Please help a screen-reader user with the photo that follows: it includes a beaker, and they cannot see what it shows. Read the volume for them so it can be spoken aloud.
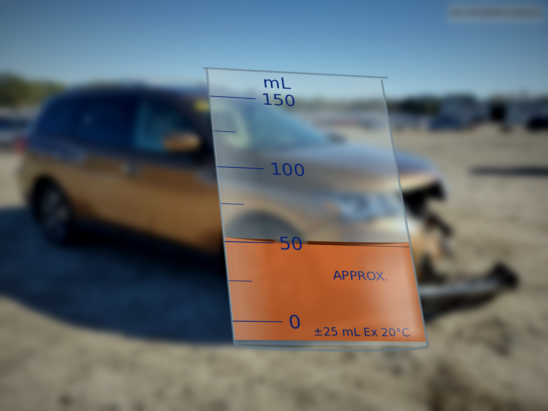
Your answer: 50 mL
